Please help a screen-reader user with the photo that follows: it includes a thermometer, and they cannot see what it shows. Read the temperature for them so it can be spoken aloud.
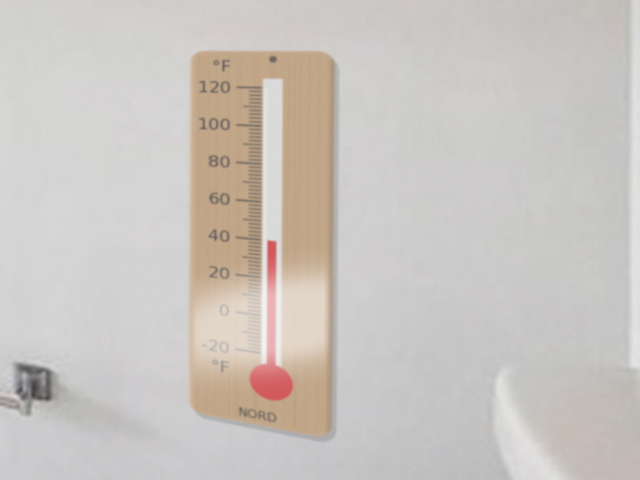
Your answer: 40 °F
